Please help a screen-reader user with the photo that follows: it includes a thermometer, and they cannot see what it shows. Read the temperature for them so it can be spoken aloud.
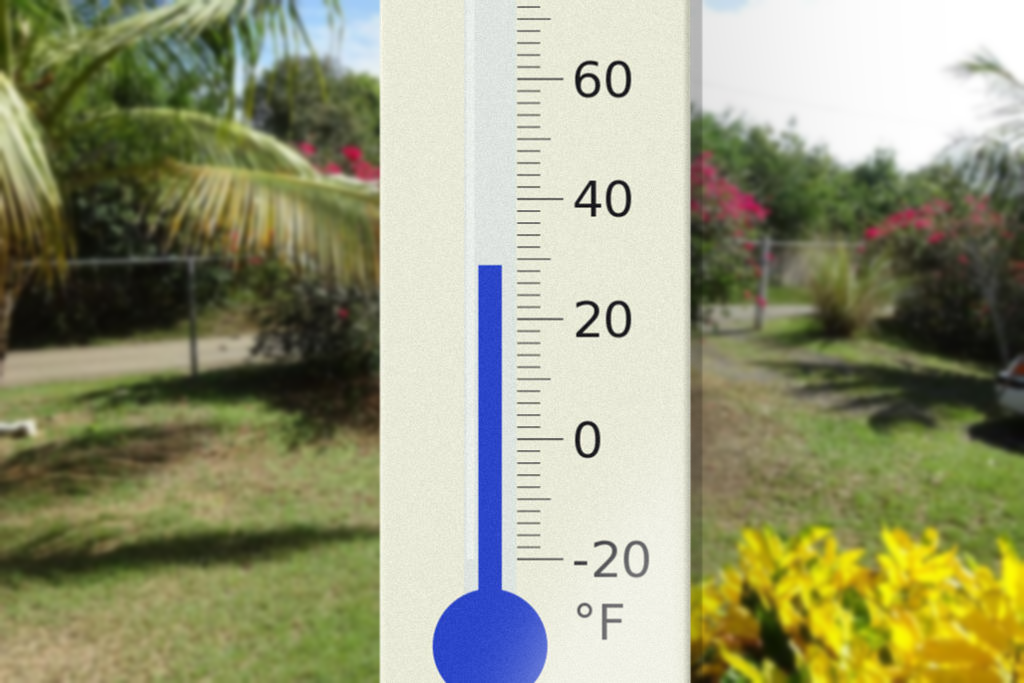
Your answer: 29 °F
